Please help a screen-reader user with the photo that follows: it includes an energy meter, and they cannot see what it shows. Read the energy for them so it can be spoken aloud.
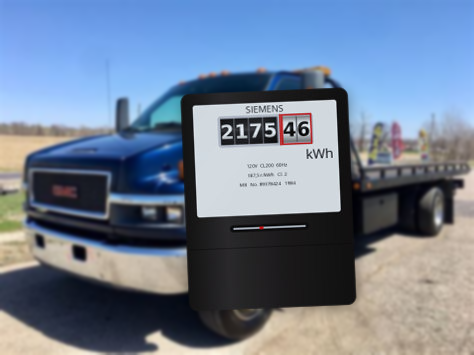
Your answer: 2175.46 kWh
